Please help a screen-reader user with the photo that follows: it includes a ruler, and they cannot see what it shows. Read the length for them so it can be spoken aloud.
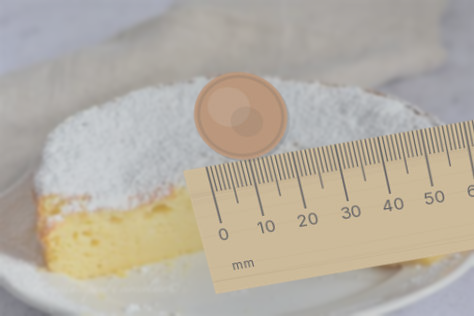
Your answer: 21 mm
